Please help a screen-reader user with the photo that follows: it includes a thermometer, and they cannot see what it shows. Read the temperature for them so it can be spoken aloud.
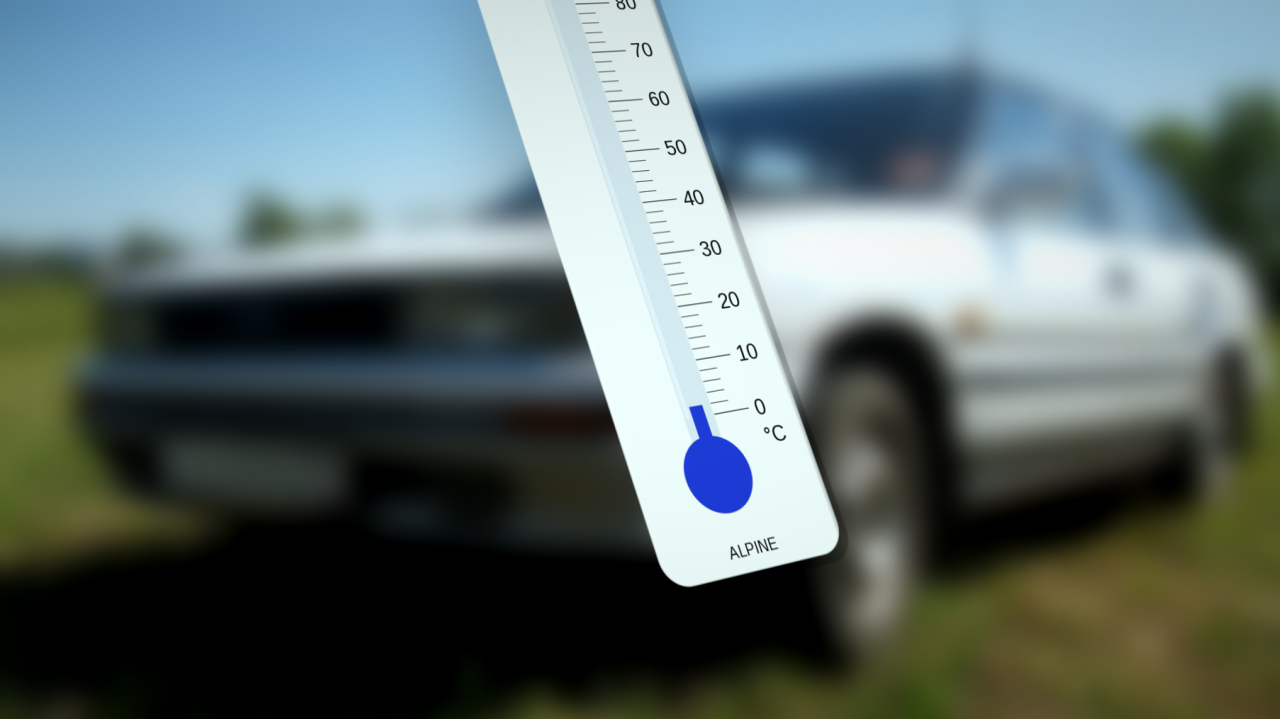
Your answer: 2 °C
